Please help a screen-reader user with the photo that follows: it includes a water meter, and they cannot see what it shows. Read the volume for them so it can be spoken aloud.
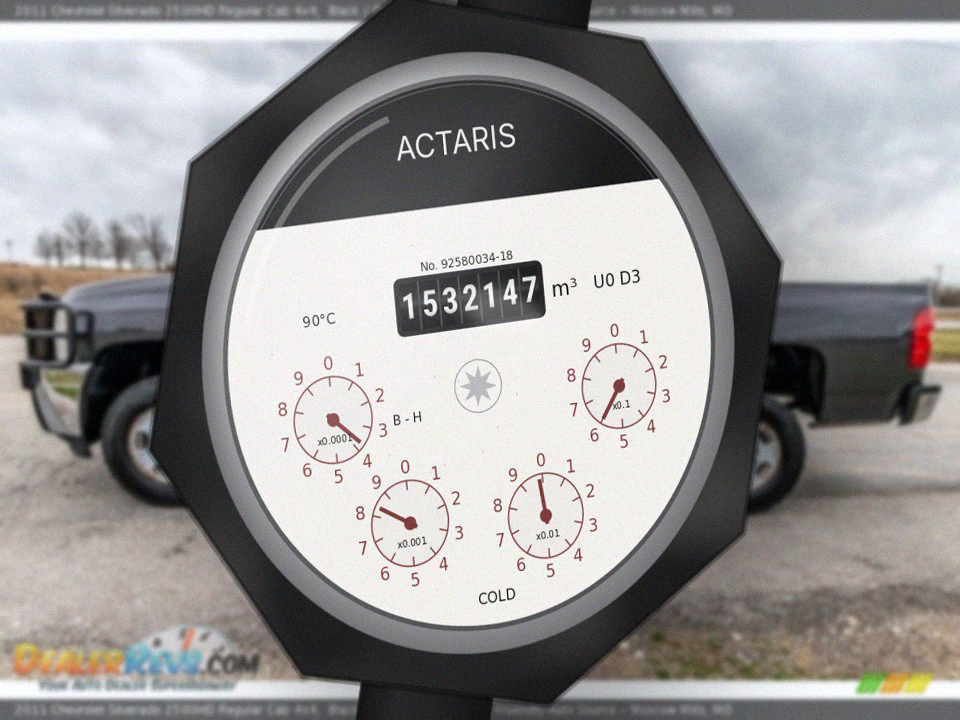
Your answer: 1532147.5983 m³
